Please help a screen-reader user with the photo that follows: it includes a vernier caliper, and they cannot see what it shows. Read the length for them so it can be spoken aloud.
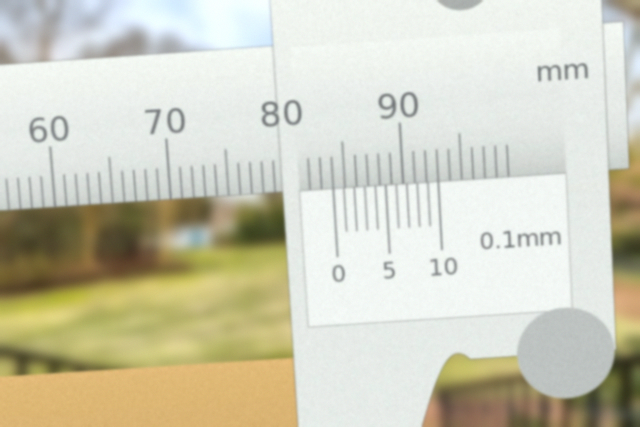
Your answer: 84.0 mm
